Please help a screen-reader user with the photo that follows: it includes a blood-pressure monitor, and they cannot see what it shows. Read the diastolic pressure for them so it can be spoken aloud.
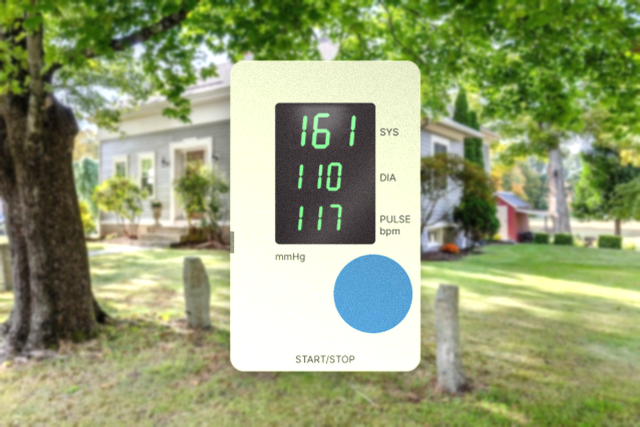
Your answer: 110 mmHg
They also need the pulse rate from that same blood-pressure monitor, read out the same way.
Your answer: 117 bpm
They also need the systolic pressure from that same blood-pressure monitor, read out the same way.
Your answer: 161 mmHg
